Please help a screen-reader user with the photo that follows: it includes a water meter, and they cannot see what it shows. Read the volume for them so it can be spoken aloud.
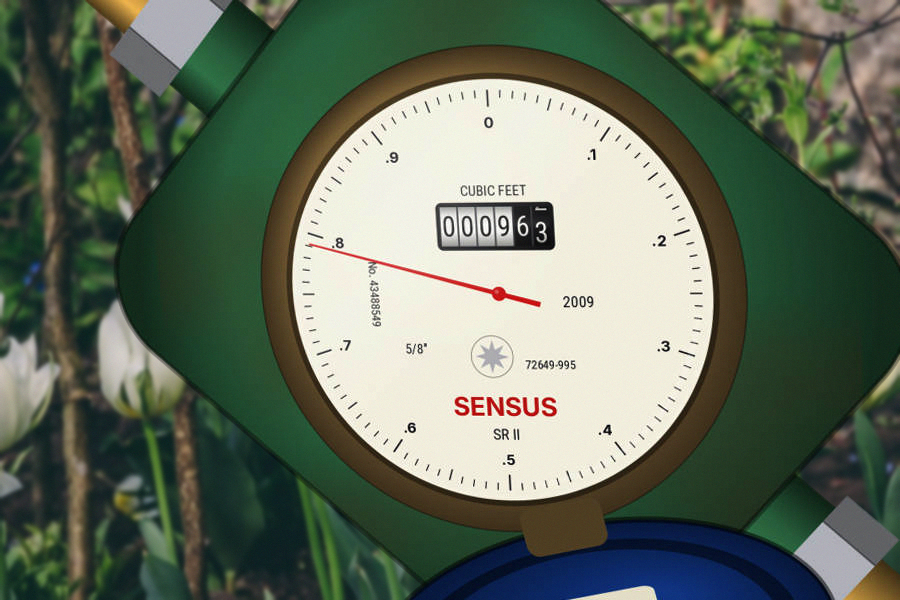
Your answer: 962.79 ft³
